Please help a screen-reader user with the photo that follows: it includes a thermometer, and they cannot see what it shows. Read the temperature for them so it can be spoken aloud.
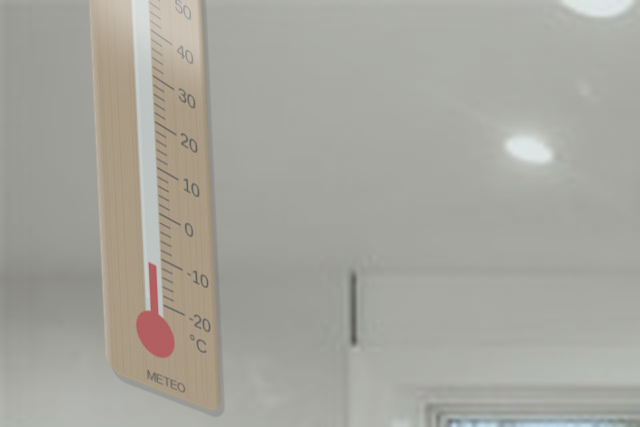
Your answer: -12 °C
